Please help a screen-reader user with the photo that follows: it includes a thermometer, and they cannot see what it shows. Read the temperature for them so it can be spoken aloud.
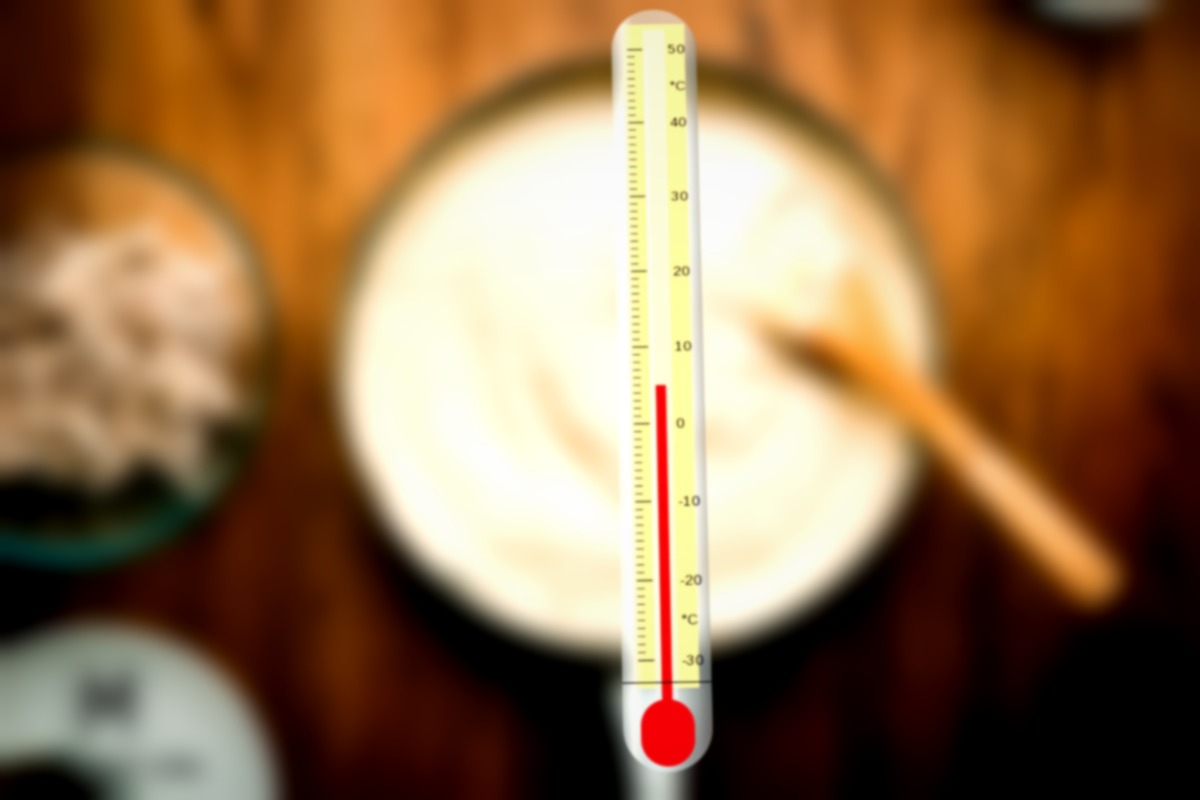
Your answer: 5 °C
